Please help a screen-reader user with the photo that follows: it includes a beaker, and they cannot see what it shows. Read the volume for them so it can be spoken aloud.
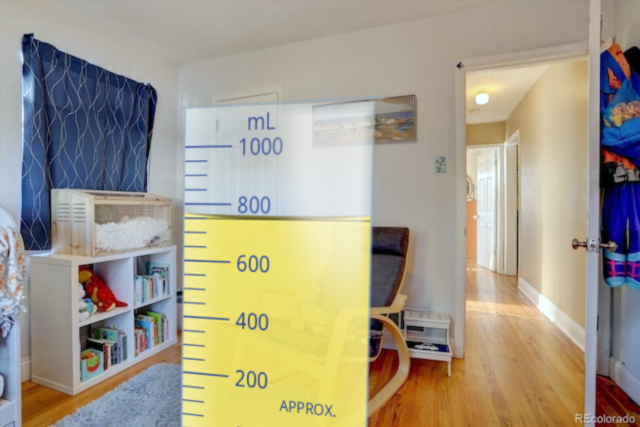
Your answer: 750 mL
